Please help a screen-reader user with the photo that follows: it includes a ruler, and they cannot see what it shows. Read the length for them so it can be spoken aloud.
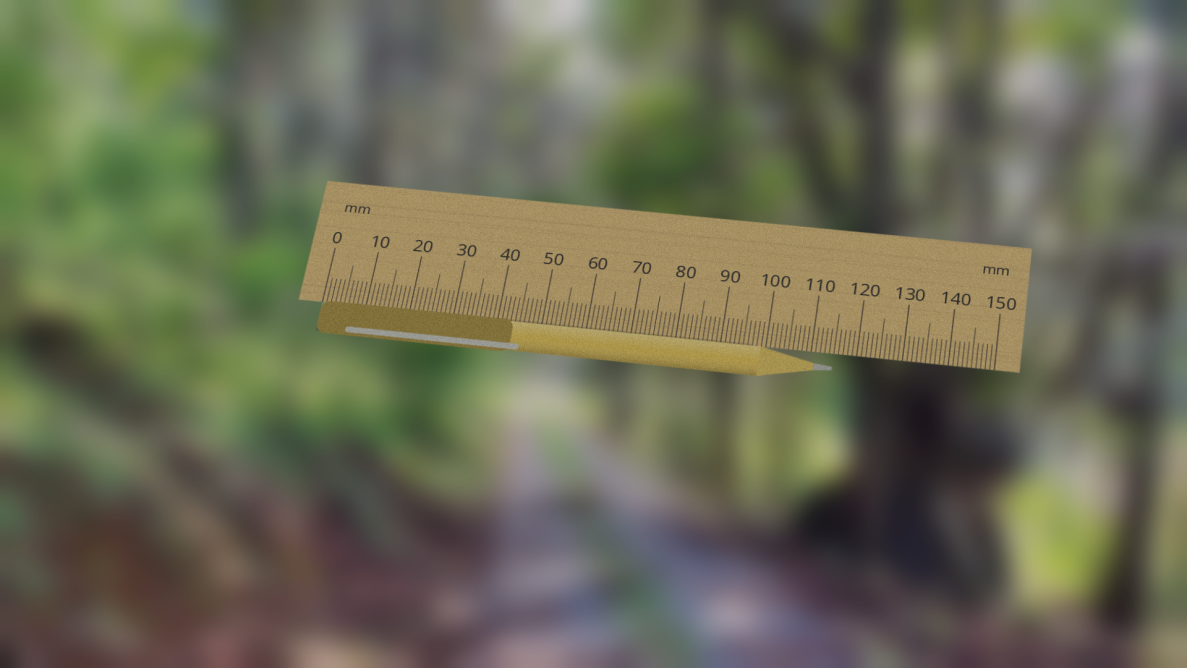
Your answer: 115 mm
